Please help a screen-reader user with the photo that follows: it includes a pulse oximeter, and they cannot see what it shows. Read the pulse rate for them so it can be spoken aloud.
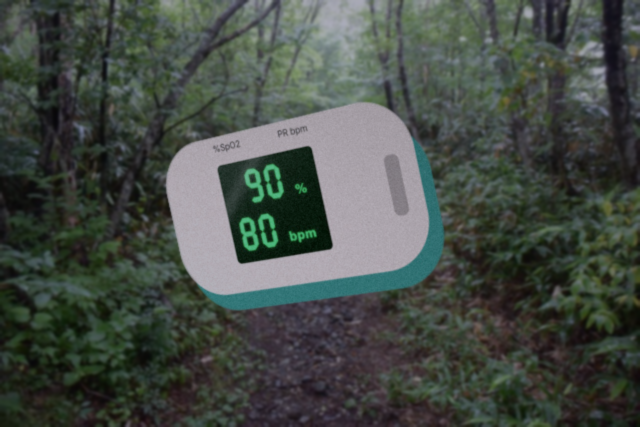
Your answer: 80 bpm
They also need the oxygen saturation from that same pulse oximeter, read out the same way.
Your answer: 90 %
